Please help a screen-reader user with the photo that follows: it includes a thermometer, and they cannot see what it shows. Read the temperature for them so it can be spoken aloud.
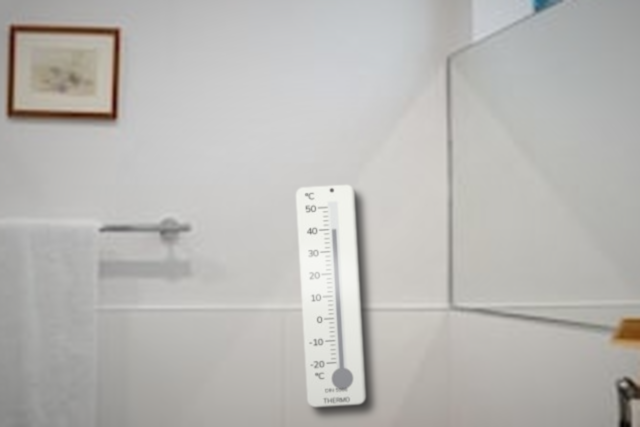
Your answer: 40 °C
